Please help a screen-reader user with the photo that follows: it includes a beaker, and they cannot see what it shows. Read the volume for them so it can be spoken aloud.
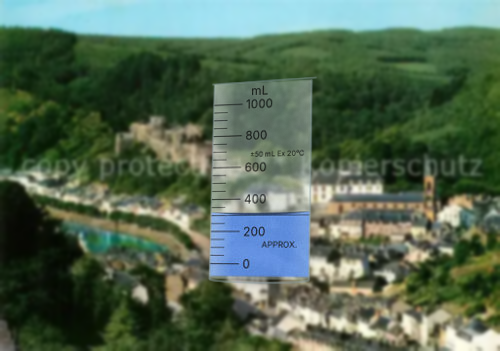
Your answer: 300 mL
